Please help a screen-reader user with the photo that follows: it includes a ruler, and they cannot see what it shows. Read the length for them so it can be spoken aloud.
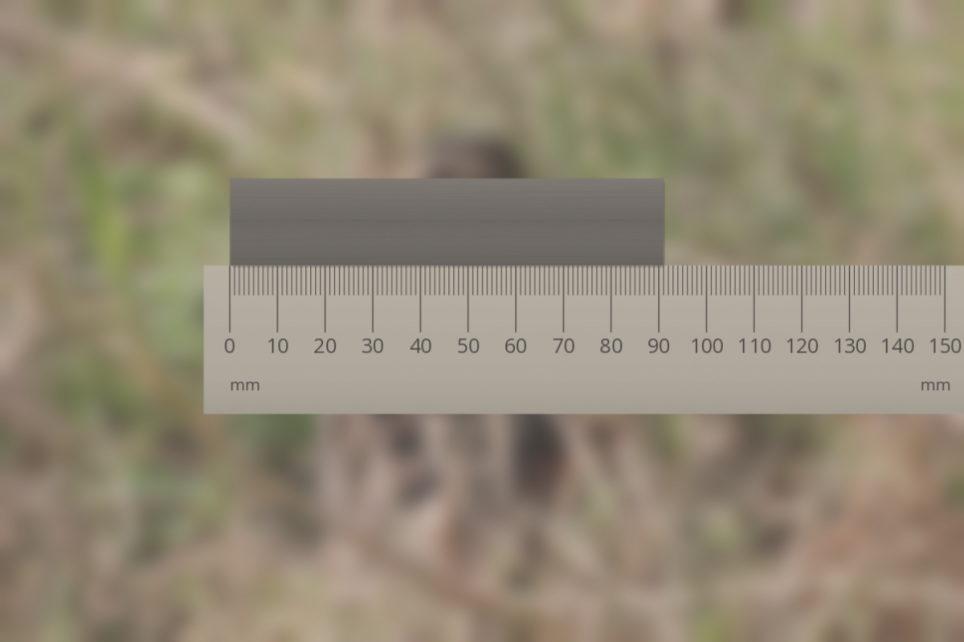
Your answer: 91 mm
